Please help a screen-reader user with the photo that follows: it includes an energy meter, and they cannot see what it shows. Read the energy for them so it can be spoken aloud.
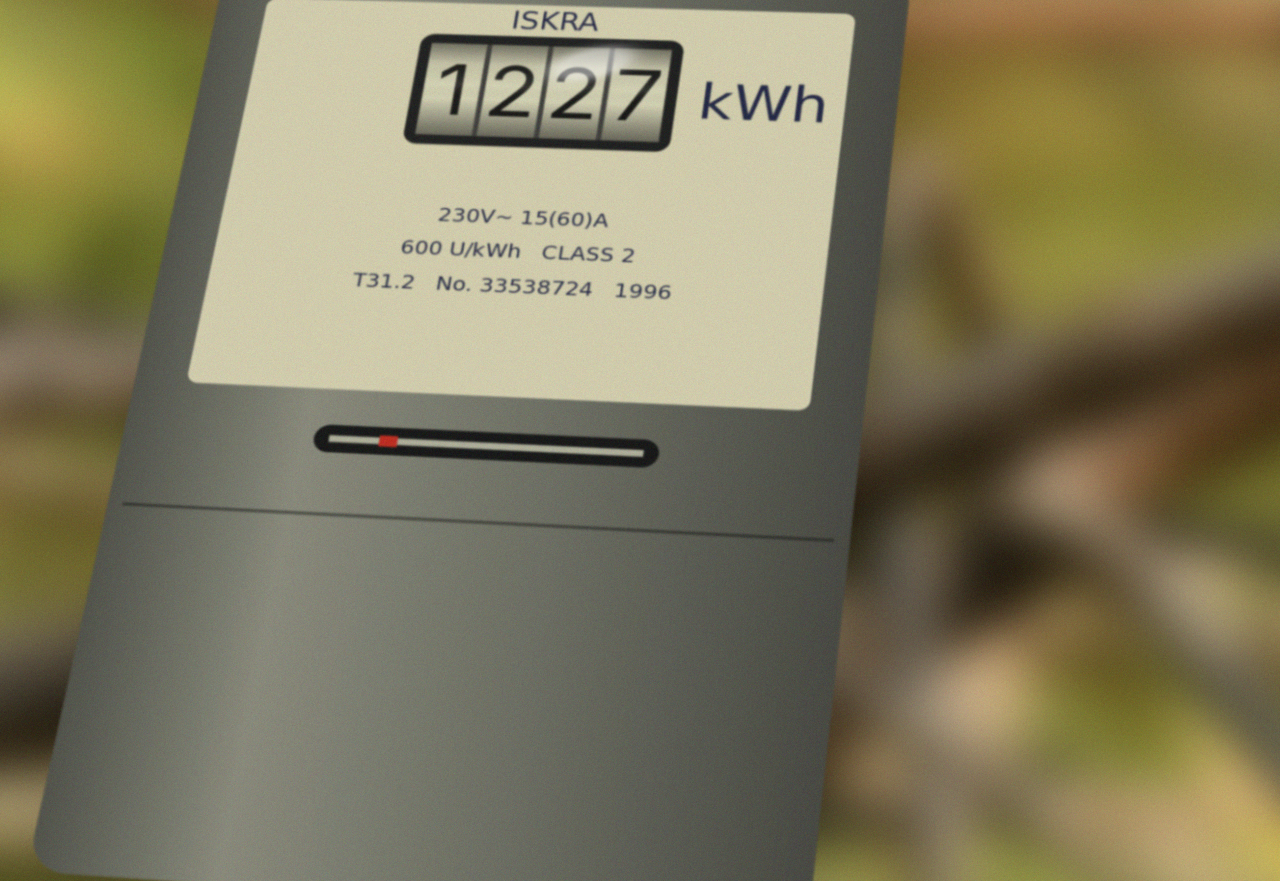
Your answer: 1227 kWh
